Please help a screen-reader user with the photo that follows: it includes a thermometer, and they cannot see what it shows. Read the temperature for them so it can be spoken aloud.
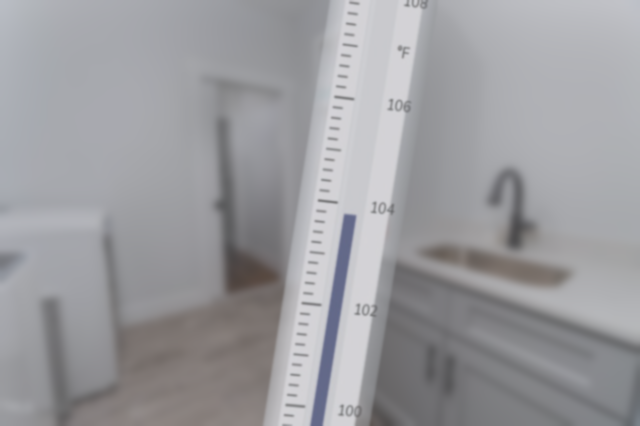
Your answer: 103.8 °F
